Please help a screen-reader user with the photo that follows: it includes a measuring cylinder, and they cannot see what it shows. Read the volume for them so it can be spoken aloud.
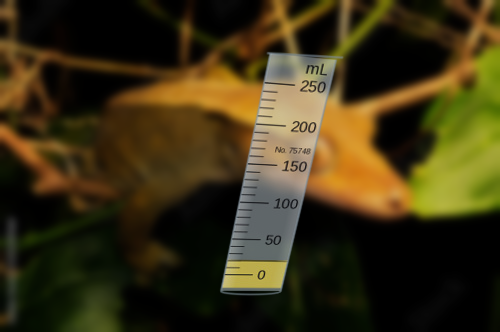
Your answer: 20 mL
